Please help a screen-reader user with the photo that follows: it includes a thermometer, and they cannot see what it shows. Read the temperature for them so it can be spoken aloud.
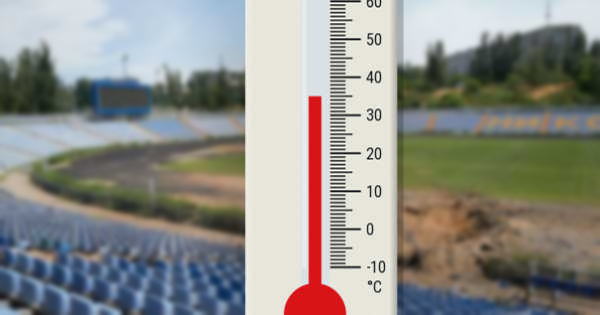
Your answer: 35 °C
